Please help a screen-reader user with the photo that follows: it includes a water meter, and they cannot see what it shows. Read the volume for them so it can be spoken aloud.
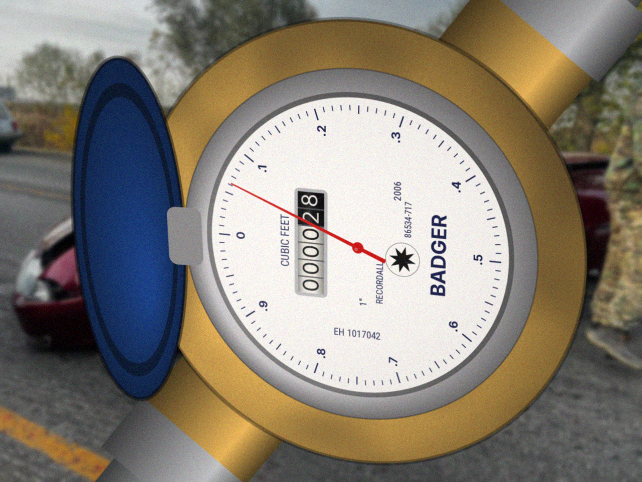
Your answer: 28.06 ft³
